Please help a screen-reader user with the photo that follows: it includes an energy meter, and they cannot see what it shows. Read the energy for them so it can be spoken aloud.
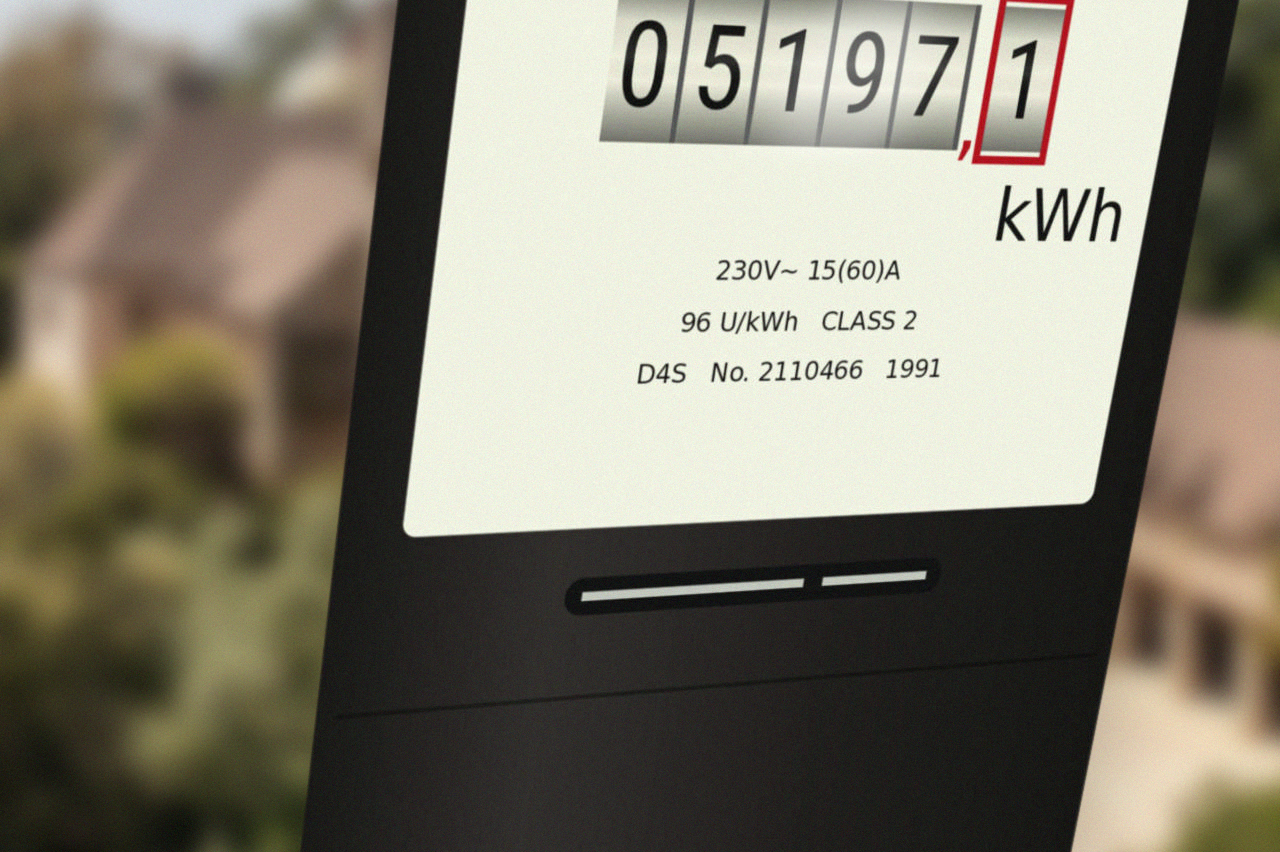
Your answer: 5197.1 kWh
